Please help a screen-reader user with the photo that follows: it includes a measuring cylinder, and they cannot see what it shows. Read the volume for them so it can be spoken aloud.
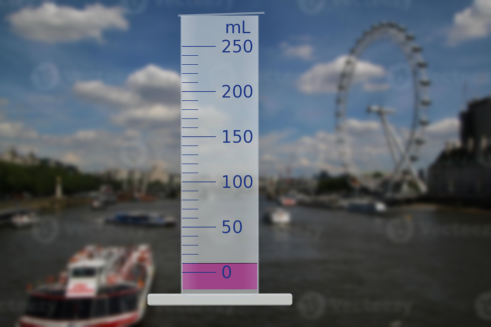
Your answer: 10 mL
